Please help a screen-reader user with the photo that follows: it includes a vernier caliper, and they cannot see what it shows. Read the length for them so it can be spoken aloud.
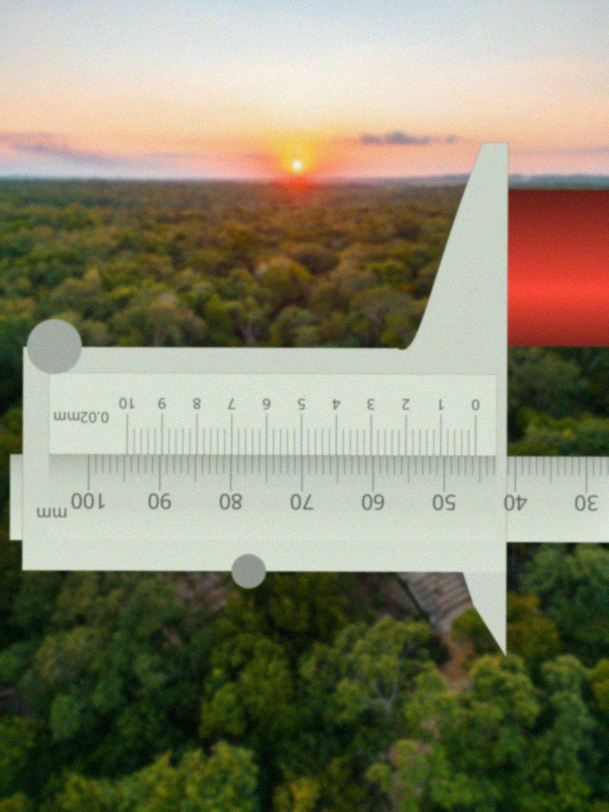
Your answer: 45.6 mm
